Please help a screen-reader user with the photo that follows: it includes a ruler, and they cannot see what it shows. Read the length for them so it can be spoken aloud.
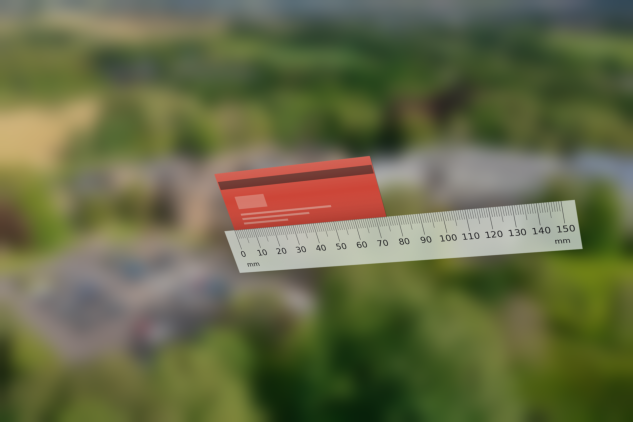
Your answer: 75 mm
